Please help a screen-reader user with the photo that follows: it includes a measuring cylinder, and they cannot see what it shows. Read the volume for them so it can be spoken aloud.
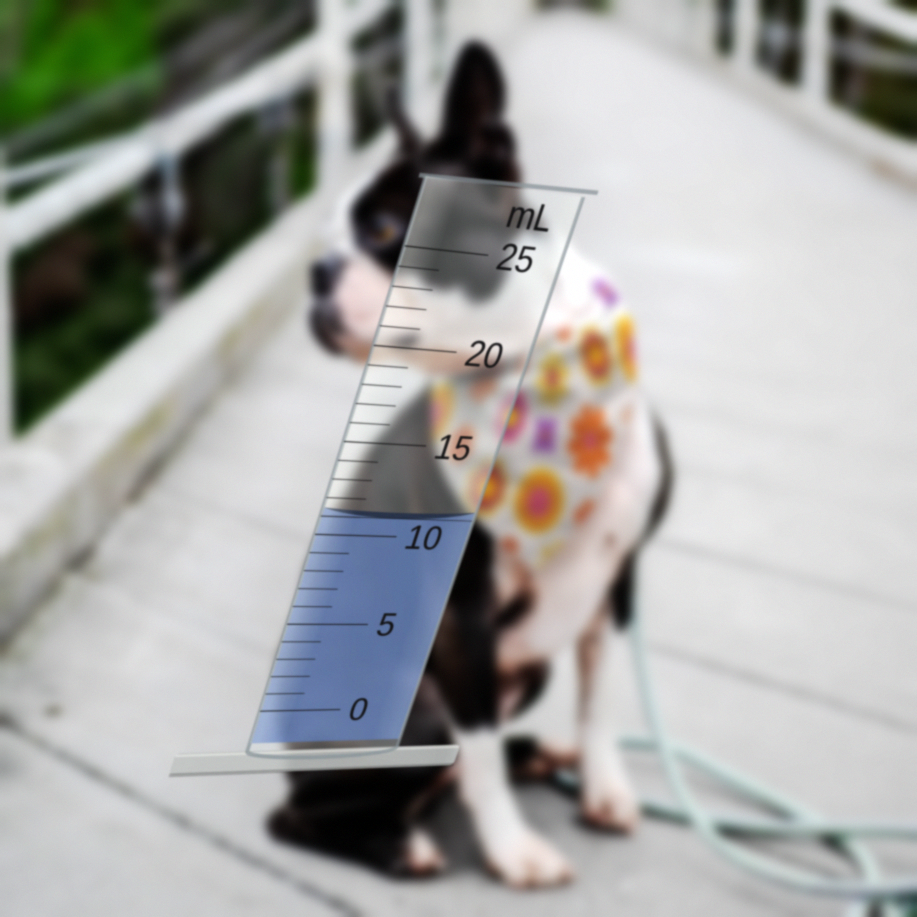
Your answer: 11 mL
